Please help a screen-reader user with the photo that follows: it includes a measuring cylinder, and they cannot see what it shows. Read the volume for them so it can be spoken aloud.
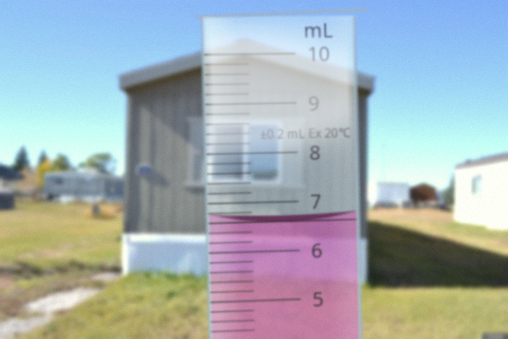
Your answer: 6.6 mL
